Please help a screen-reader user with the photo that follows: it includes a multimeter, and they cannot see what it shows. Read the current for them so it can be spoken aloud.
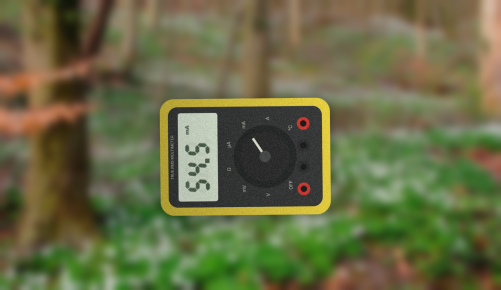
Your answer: 54.5 mA
